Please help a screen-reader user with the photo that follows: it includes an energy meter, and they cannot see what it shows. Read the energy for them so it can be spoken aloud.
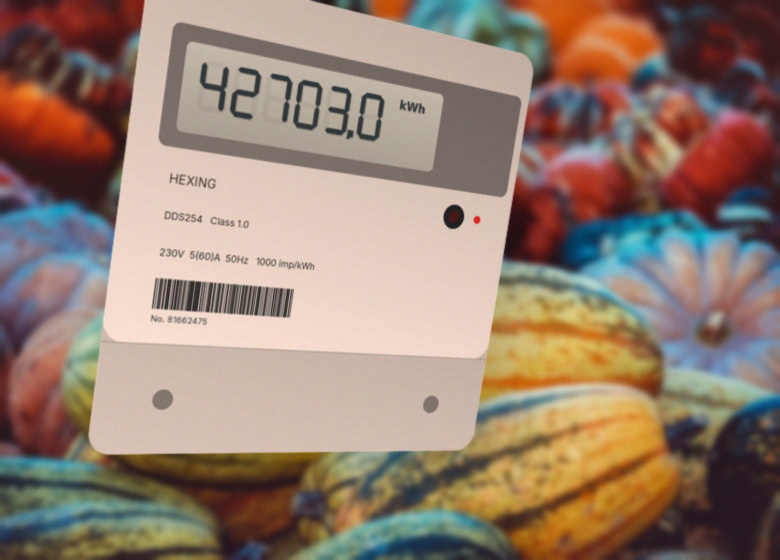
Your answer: 42703.0 kWh
